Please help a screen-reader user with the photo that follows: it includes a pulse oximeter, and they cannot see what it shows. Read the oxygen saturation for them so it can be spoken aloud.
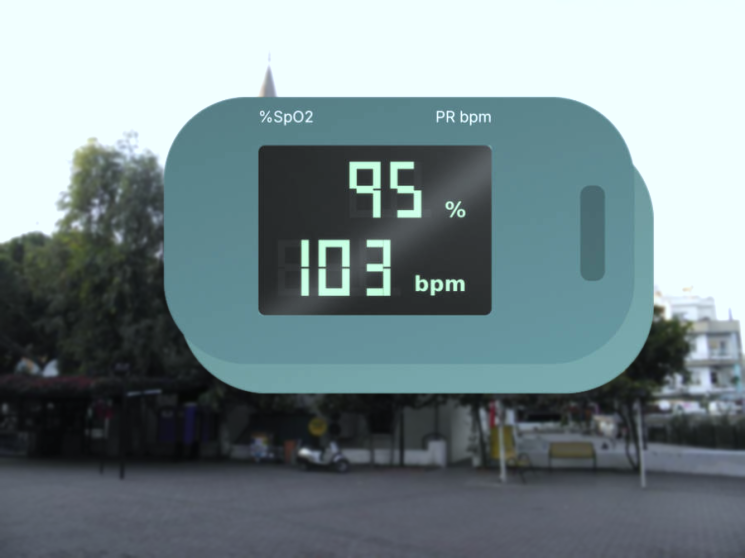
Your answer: 95 %
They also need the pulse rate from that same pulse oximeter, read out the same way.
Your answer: 103 bpm
